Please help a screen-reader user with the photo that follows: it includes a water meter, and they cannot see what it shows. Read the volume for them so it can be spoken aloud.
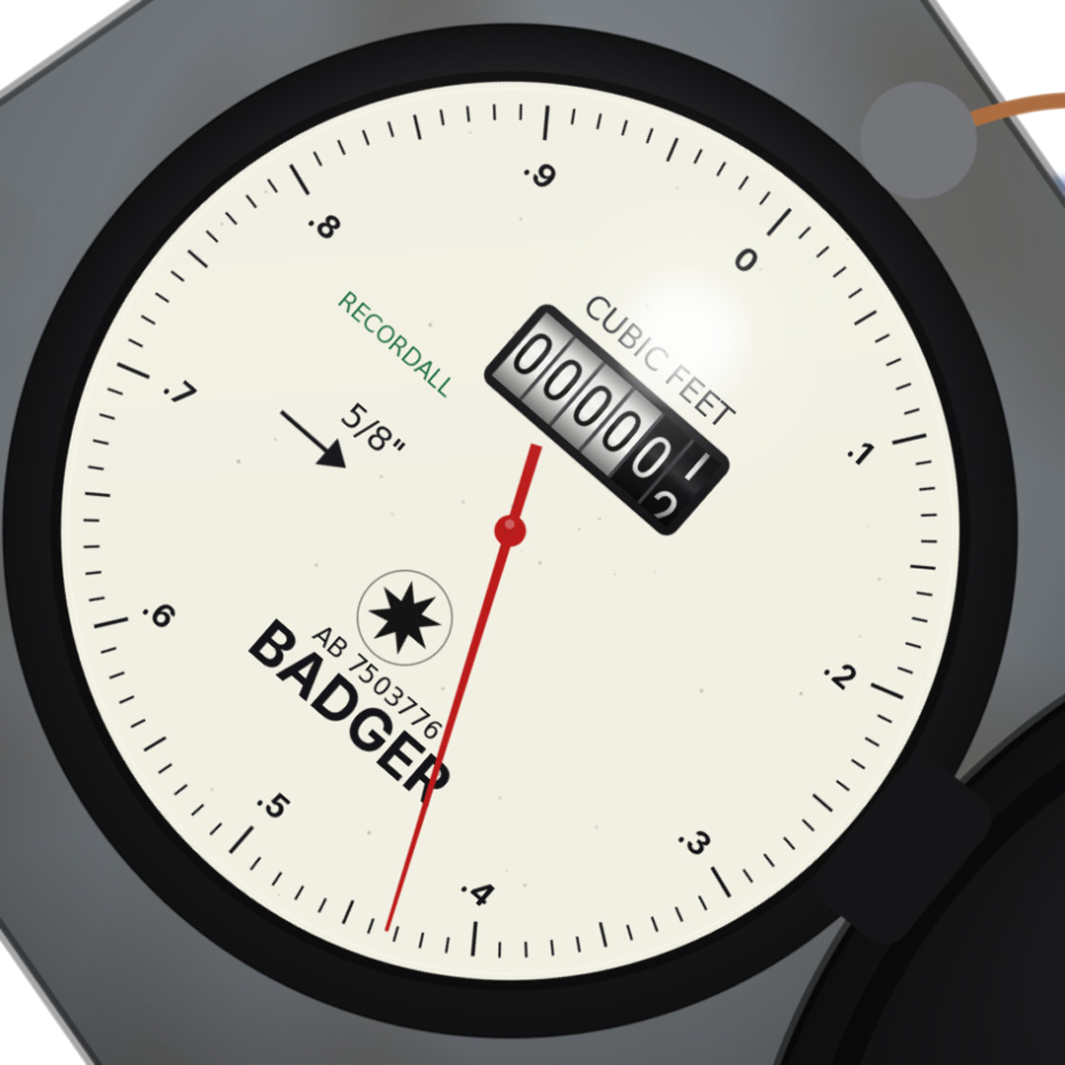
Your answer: 1.43 ft³
